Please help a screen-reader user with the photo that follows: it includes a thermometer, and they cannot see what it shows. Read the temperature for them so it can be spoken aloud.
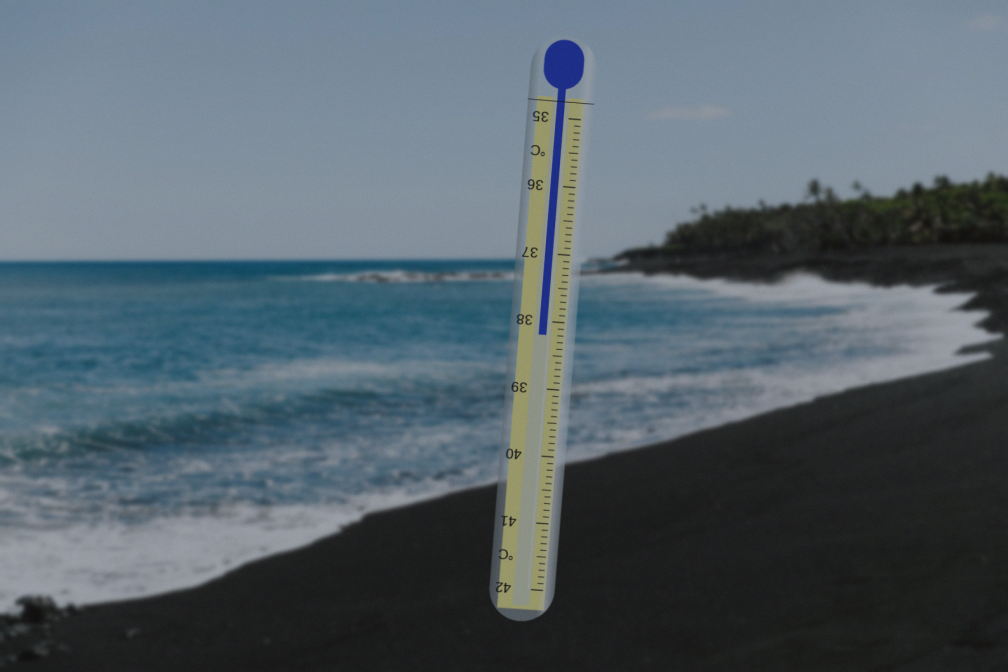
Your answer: 38.2 °C
